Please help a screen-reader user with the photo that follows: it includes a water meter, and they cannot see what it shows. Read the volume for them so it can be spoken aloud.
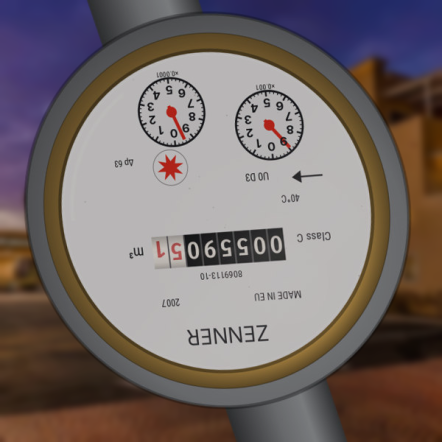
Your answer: 5590.5089 m³
